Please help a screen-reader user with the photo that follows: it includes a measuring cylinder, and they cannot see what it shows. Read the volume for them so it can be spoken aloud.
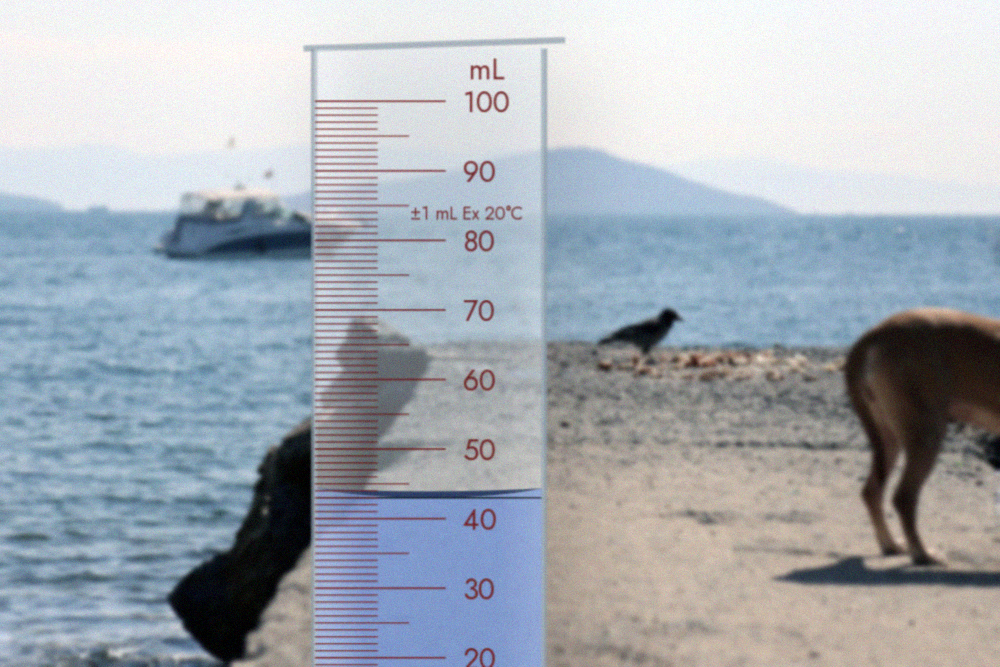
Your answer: 43 mL
